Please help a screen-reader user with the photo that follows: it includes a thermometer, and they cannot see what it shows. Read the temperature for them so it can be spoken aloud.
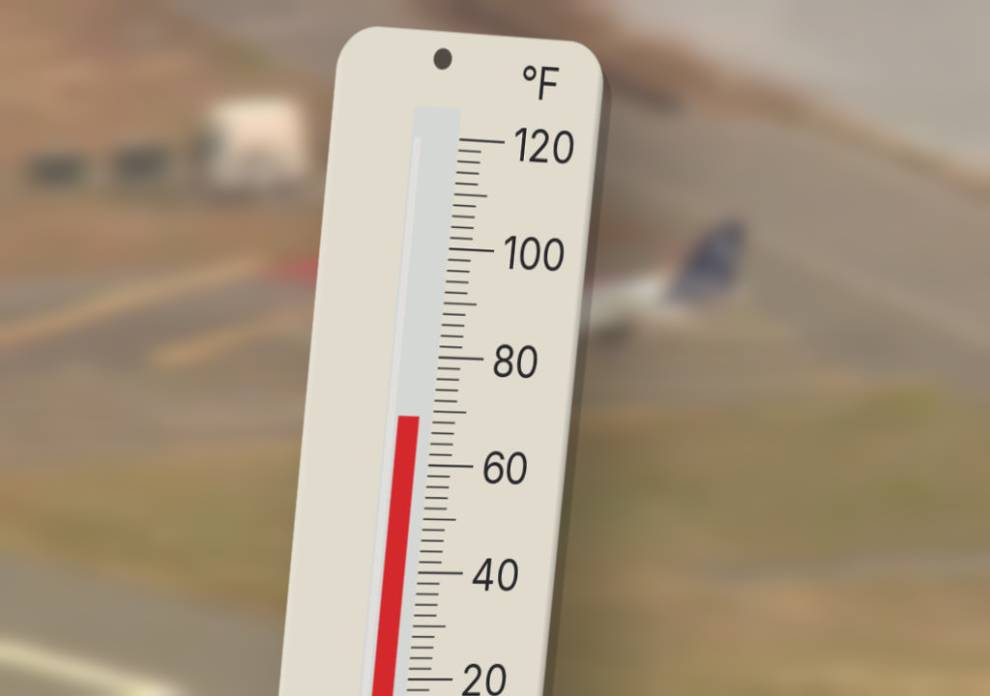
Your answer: 69 °F
